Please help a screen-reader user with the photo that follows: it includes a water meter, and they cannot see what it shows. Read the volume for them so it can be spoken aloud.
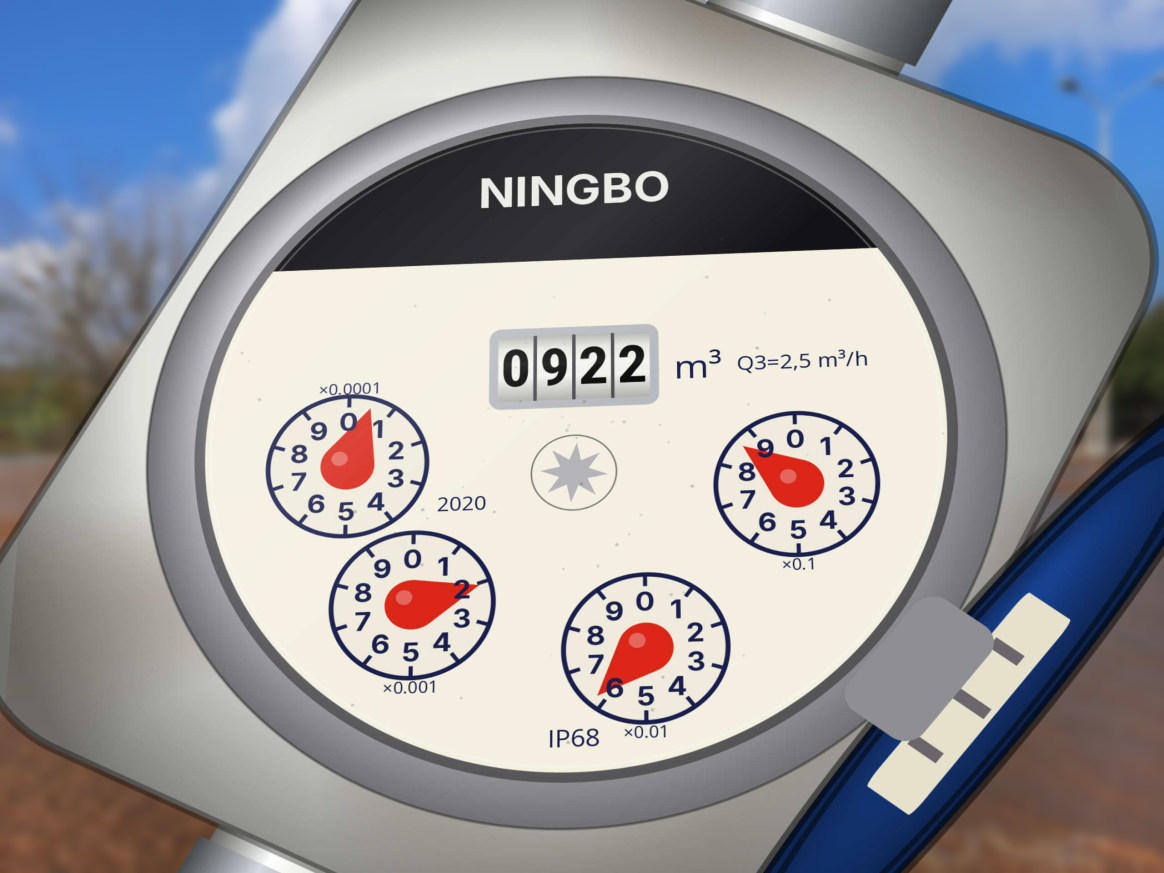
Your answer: 922.8620 m³
